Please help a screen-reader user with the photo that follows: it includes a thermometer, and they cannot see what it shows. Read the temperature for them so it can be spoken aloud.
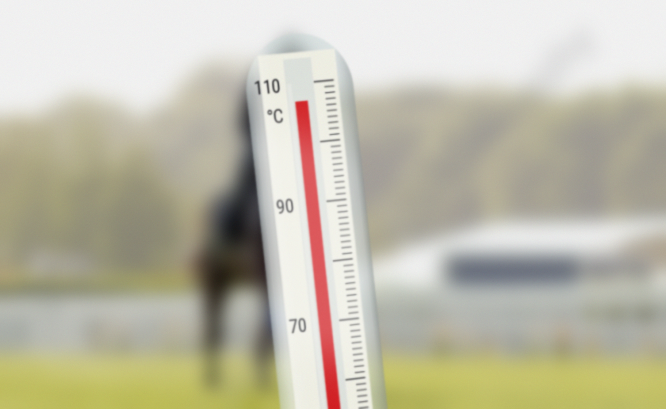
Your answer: 107 °C
